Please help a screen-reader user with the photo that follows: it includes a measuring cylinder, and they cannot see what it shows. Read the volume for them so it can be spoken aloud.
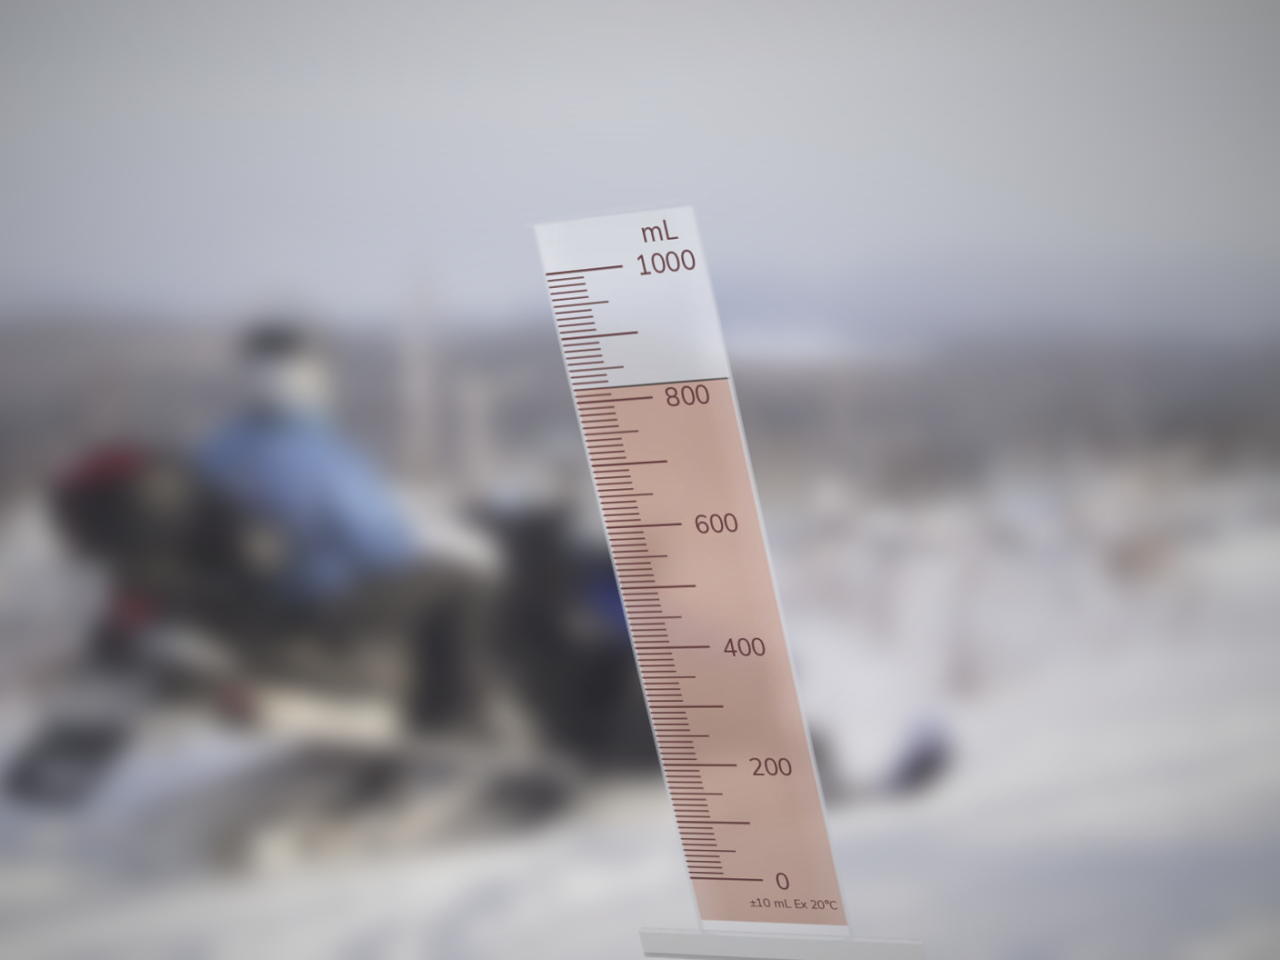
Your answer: 820 mL
